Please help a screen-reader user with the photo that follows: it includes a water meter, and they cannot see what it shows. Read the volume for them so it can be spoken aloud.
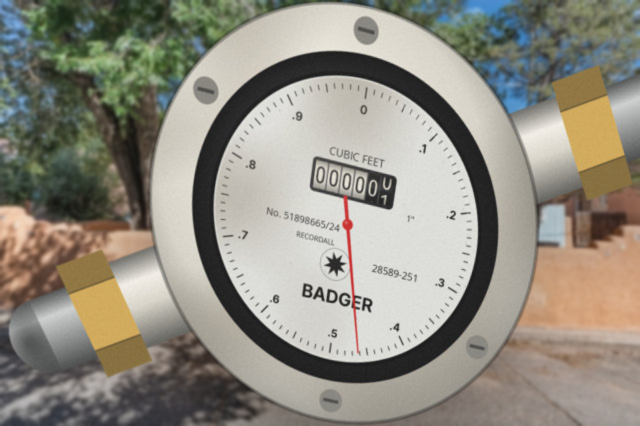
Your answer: 0.46 ft³
